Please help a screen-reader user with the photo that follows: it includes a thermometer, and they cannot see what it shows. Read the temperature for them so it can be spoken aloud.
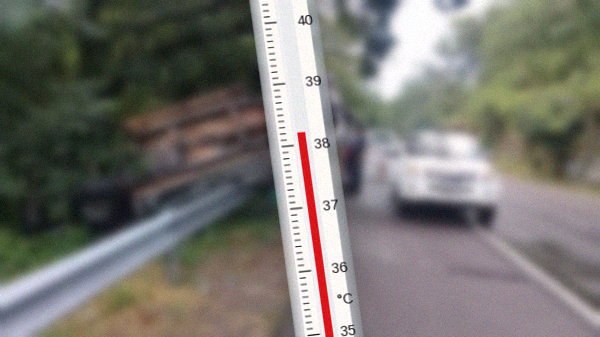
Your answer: 38.2 °C
